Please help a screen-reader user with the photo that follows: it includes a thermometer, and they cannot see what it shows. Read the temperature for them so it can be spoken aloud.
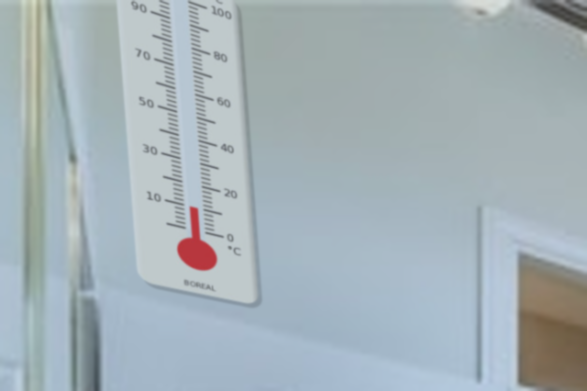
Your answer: 10 °C
